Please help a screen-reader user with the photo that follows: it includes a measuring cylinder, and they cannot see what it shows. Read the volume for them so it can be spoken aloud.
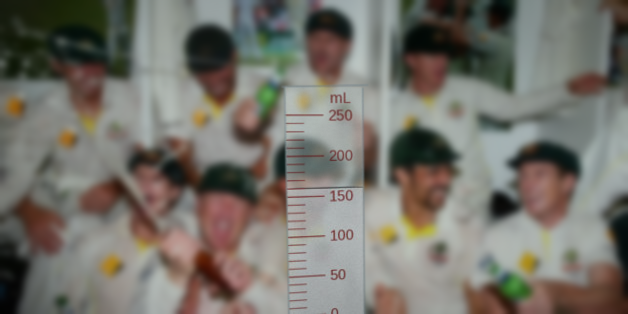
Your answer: 160 mL
